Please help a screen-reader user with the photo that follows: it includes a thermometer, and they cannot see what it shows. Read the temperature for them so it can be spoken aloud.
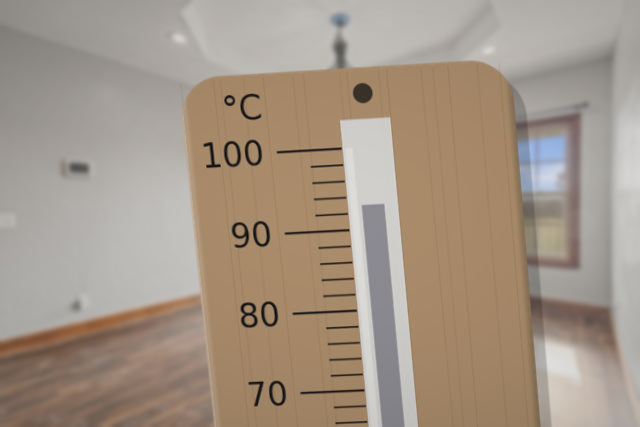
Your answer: 93 °C
